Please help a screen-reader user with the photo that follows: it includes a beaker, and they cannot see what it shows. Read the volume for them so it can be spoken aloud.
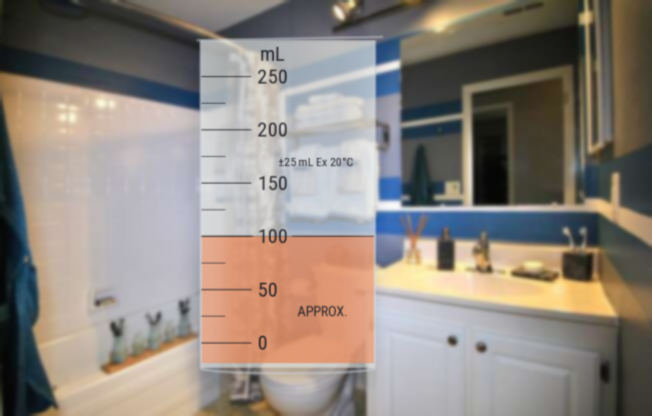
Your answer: 100 mL
